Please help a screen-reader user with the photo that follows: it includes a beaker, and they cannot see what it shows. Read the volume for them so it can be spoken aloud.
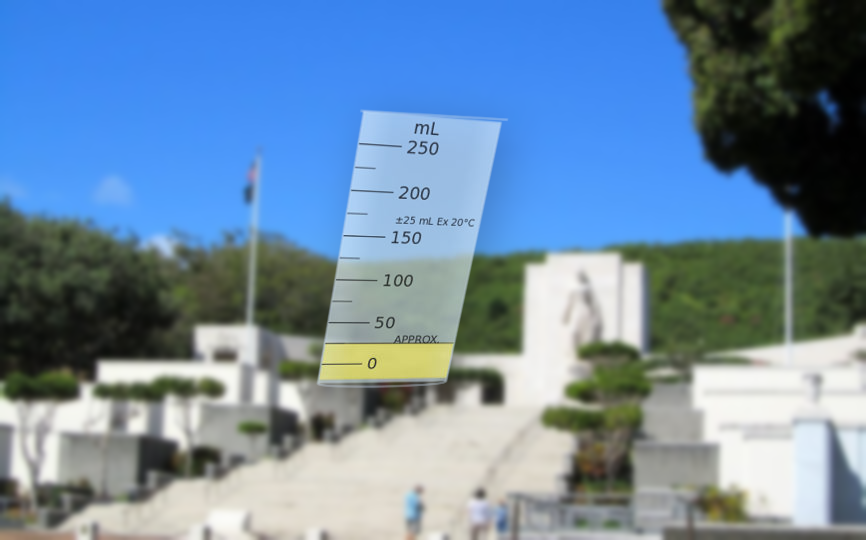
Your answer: 25 mL
